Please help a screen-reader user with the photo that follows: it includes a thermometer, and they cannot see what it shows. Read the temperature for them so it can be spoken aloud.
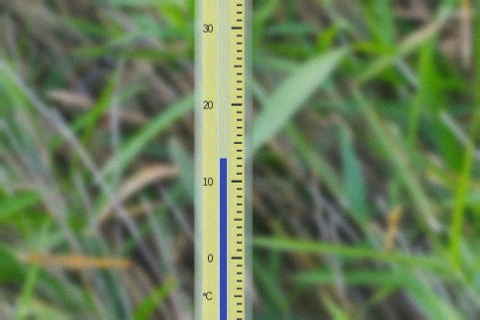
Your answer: 13 °C
